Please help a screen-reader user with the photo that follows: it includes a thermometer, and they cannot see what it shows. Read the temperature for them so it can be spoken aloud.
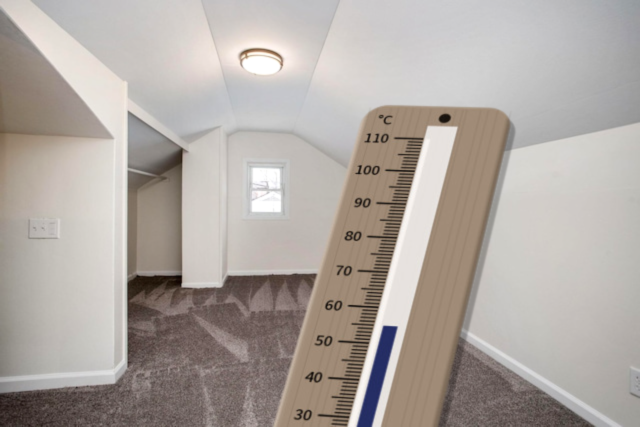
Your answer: 55 °C
